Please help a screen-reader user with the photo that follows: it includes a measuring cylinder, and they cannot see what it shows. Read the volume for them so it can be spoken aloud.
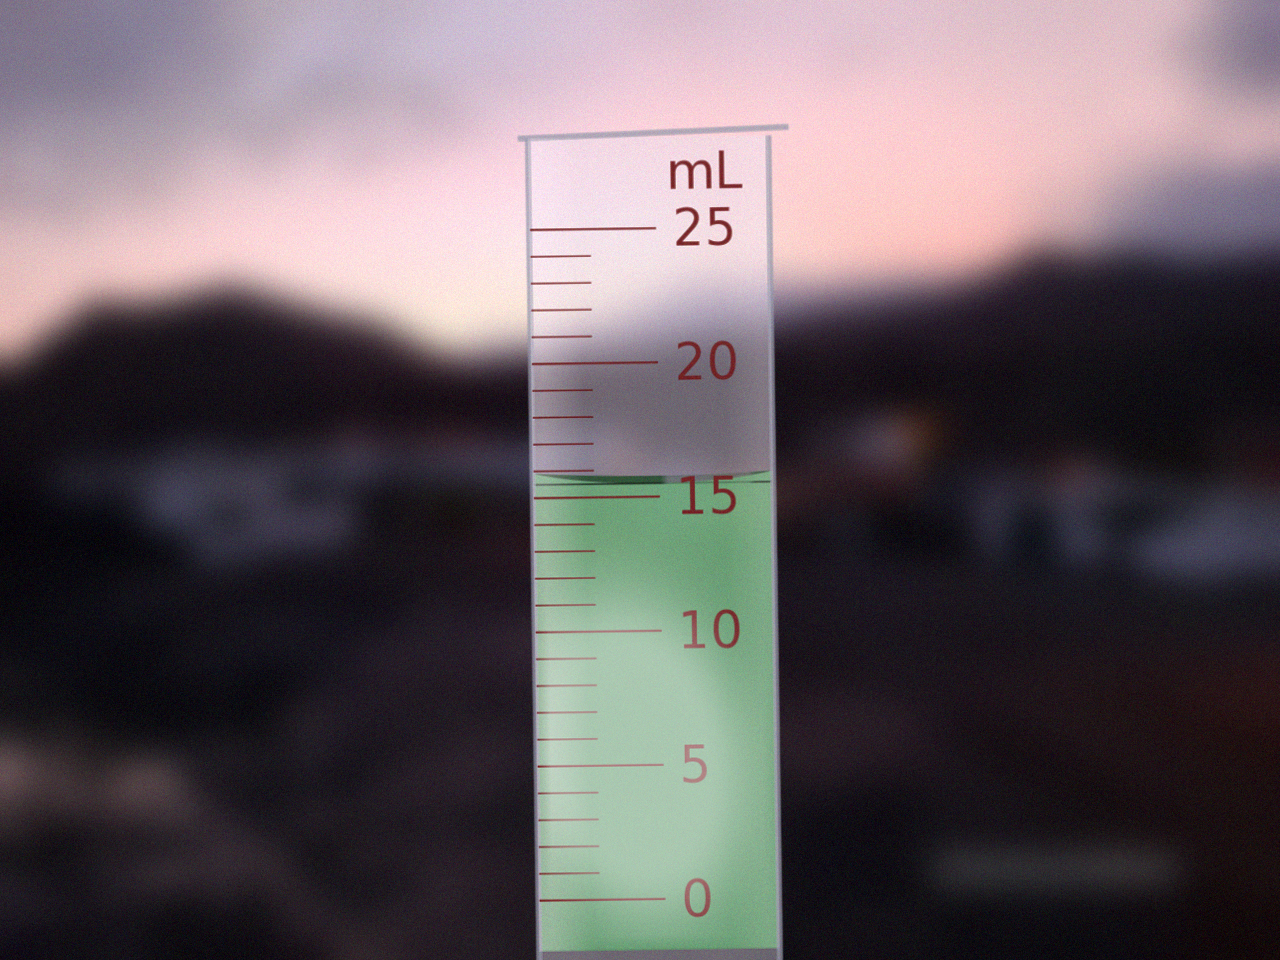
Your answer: 15.5 mL
